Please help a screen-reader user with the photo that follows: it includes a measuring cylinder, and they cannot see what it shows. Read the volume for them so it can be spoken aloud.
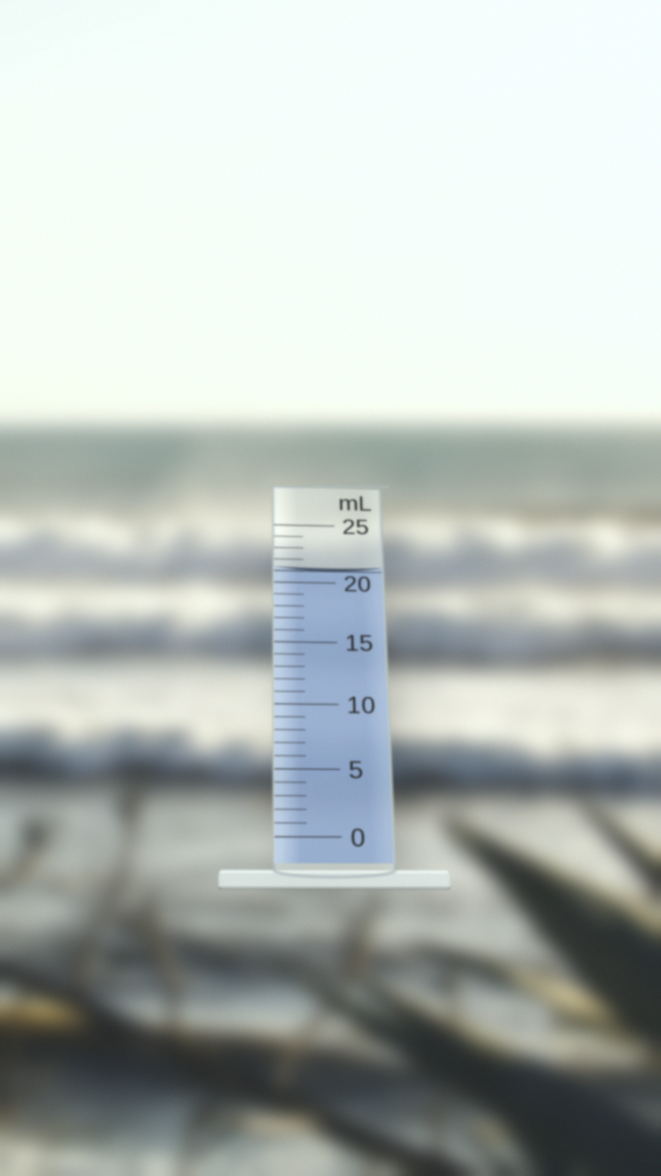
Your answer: 21 mL
